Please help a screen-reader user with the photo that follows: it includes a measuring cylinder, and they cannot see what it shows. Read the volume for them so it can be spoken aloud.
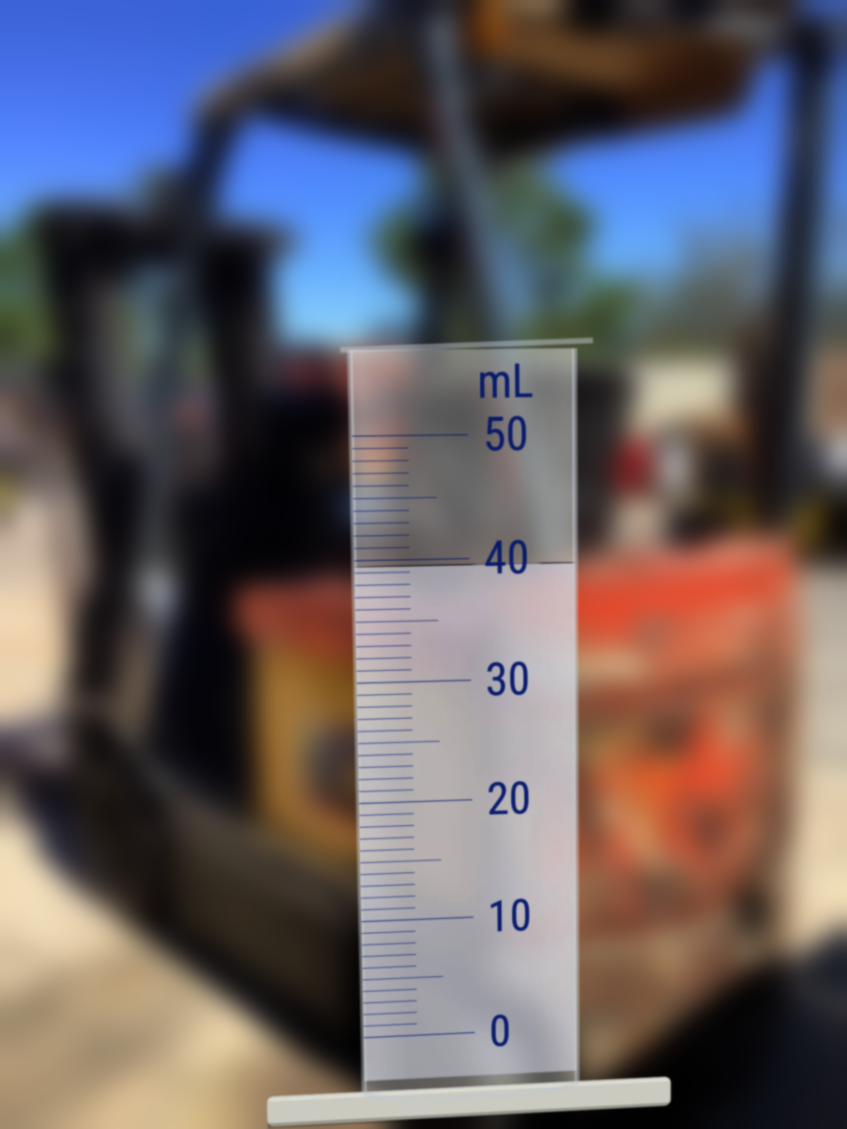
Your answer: 39.5 mL
